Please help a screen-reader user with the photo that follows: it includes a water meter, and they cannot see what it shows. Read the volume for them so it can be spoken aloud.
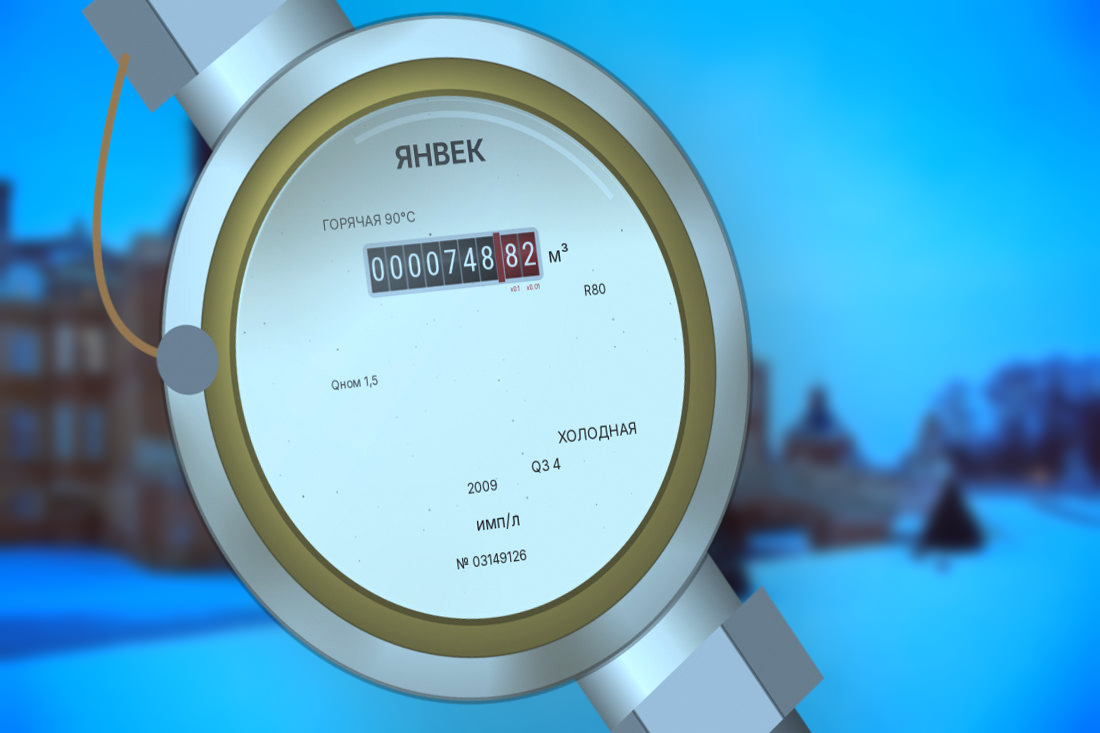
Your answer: 748.82 m³
